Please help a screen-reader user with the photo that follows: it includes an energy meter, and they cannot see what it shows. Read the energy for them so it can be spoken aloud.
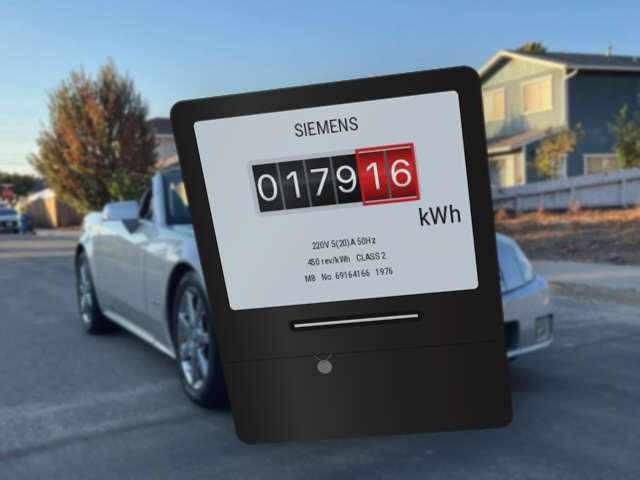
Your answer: 179.16 kWh
